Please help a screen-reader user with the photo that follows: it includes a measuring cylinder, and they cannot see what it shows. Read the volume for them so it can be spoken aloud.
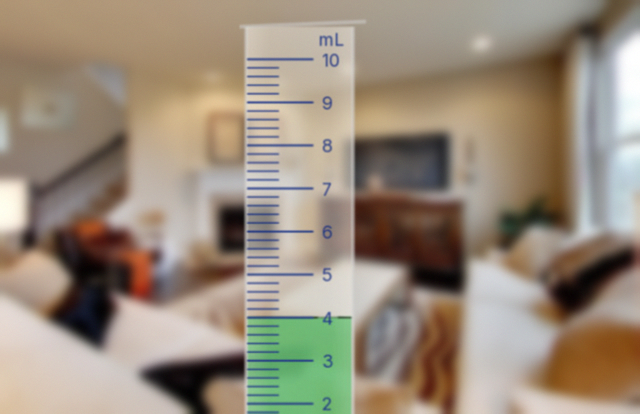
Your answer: 4 mL
